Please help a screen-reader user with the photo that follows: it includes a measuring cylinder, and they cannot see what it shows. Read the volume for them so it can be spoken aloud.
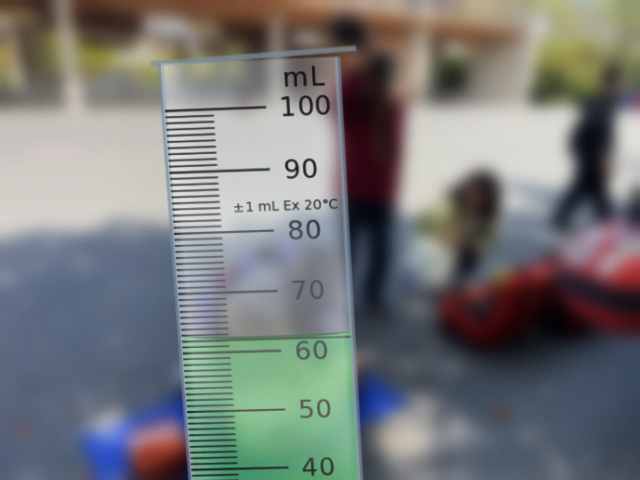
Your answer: 62 mL
